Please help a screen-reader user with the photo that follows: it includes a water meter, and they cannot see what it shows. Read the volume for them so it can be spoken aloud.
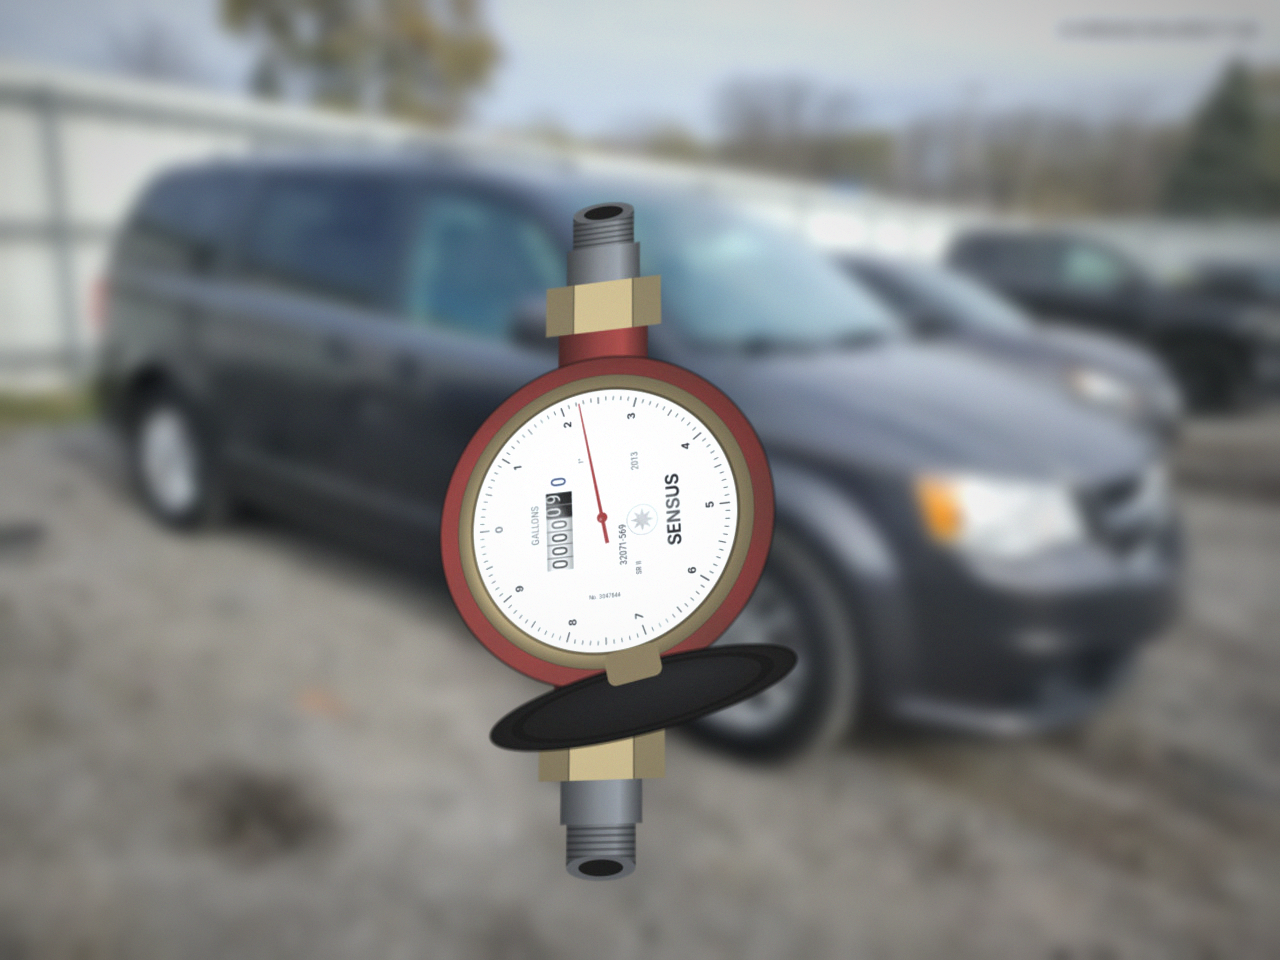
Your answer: 92.2 gal
